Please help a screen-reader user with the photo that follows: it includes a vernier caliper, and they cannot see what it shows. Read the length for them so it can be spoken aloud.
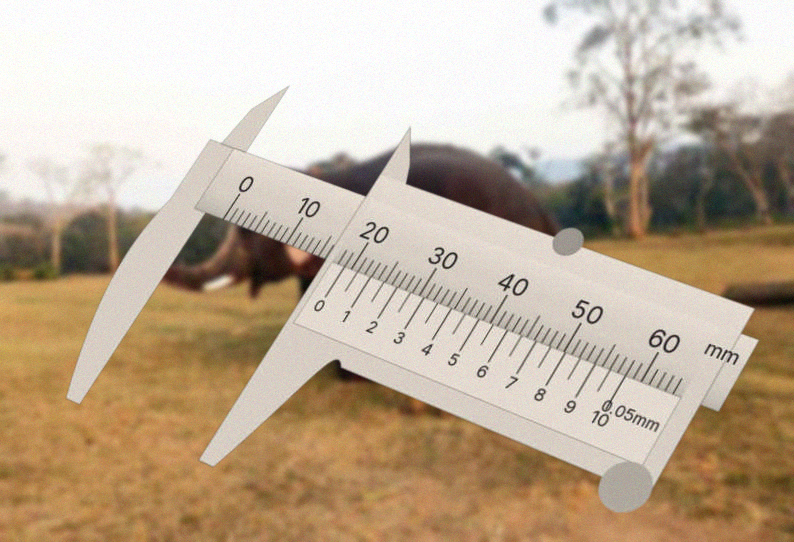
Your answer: 19.0 mm
